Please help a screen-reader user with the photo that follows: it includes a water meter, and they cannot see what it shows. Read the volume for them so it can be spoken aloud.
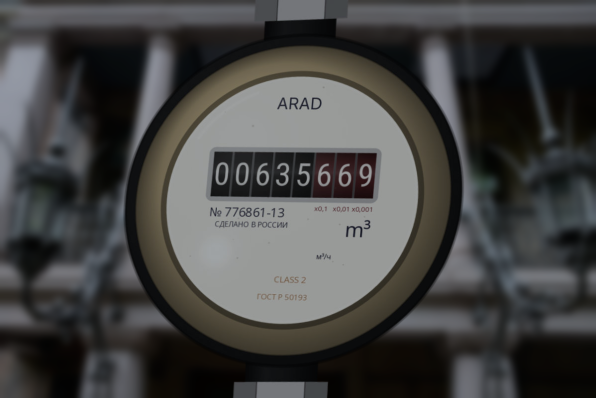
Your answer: 635.669 m³
